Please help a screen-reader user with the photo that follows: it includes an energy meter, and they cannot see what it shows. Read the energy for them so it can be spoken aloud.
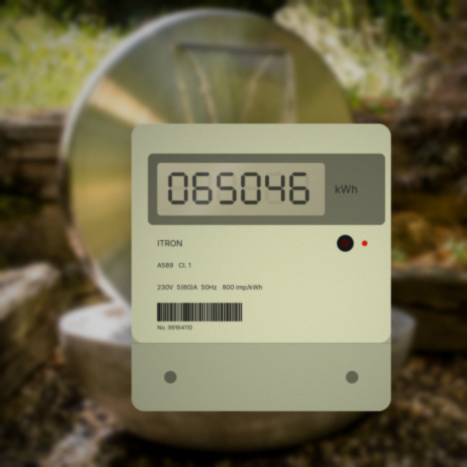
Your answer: 65046 kWh
